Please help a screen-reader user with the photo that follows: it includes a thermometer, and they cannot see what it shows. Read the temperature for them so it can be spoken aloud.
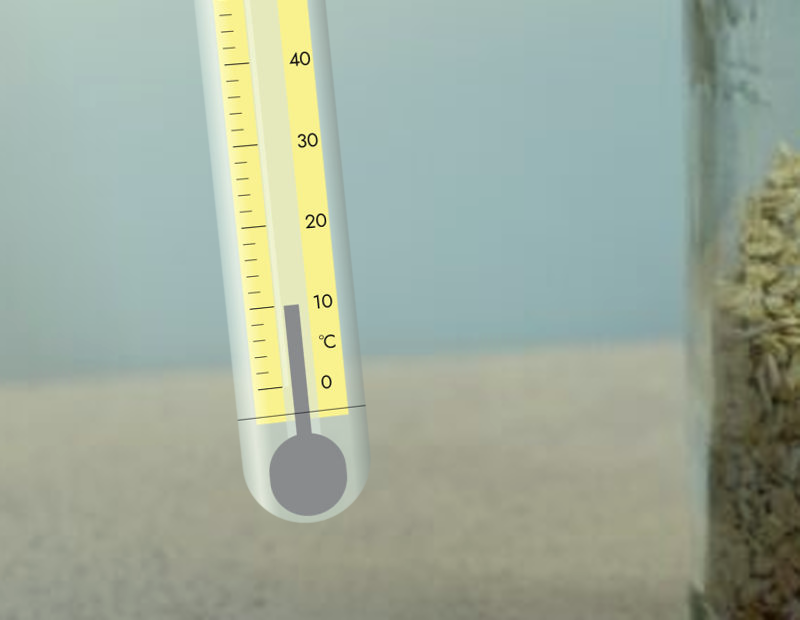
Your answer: 10 °C
